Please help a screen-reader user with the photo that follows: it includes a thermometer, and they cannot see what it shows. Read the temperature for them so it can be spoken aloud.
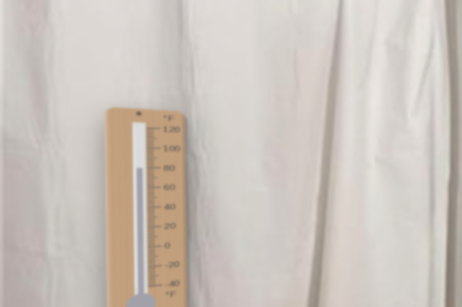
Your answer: 80 °F
